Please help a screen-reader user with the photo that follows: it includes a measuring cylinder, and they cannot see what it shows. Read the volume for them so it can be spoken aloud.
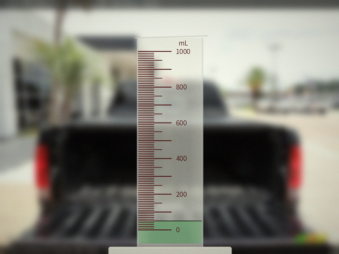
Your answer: 50 mL
